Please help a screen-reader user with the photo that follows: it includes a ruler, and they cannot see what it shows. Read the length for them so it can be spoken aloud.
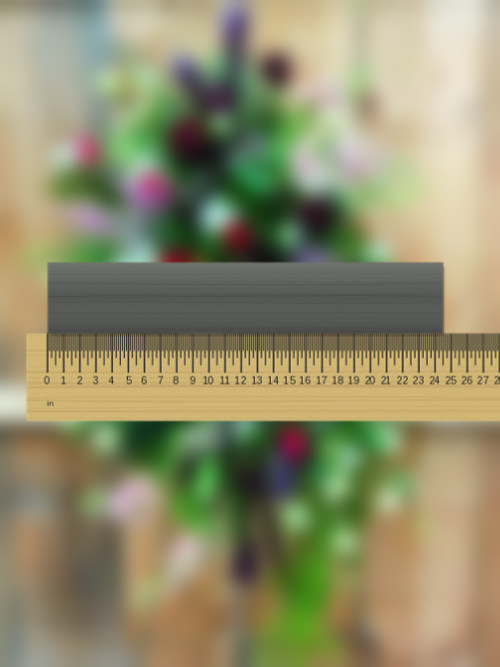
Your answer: 24.5 in
